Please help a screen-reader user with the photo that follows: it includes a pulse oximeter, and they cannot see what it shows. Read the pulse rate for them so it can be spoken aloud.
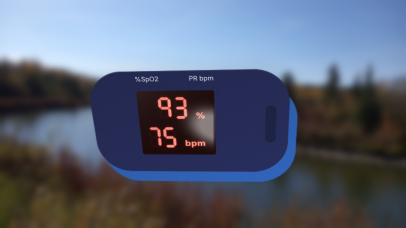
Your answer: 75 bpm
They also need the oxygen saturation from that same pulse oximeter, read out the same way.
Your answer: 93 %
